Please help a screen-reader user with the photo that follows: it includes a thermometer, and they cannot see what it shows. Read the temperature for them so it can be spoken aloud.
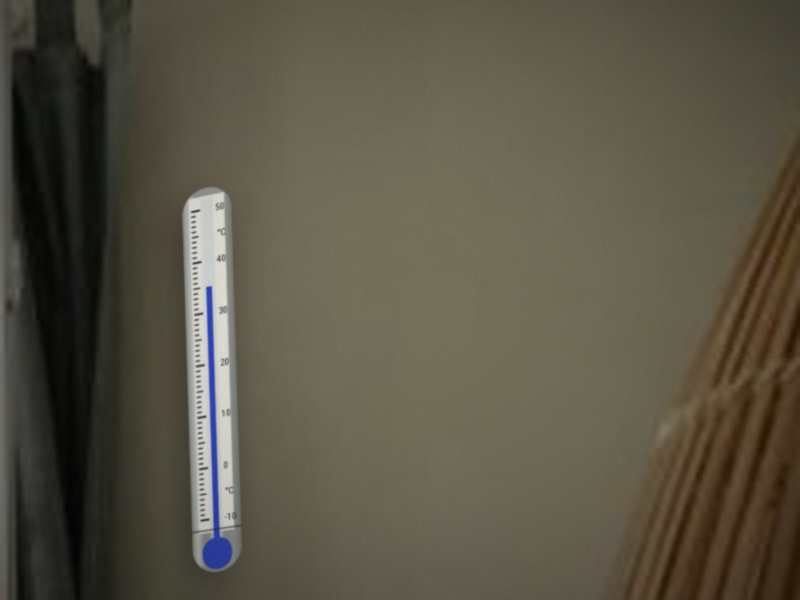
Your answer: 35 °C
